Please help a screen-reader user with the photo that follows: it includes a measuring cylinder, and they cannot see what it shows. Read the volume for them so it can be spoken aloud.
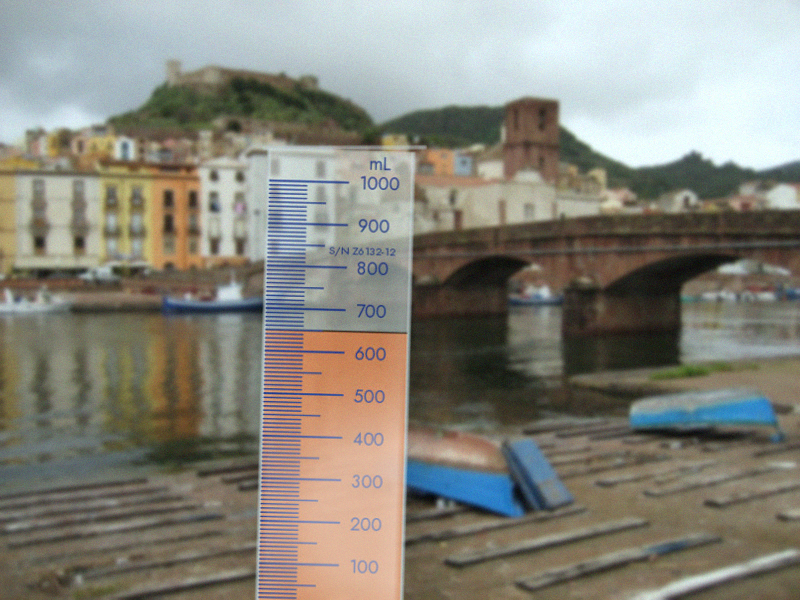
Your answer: 650 mL
